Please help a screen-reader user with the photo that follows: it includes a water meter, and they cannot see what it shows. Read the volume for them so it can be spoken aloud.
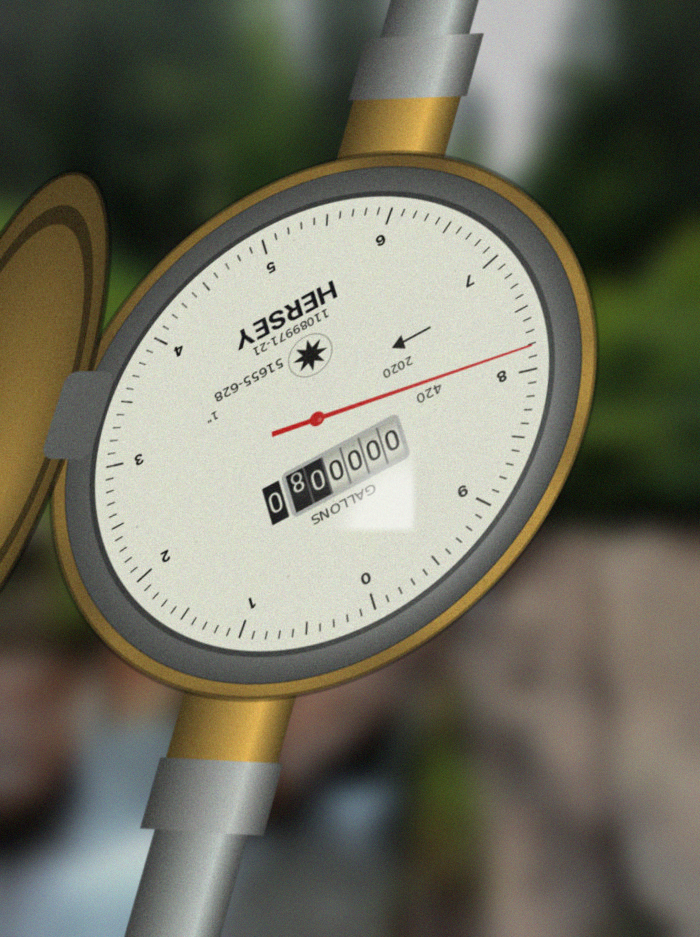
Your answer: 77.8 gal
